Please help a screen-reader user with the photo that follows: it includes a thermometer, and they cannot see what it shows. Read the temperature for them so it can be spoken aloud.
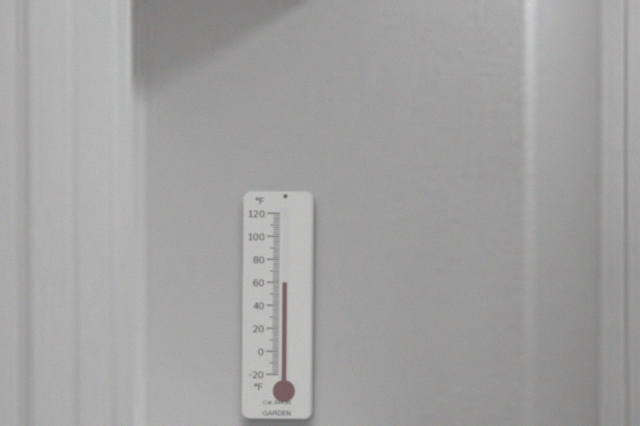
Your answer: 60 °F
